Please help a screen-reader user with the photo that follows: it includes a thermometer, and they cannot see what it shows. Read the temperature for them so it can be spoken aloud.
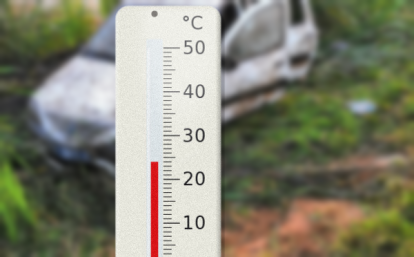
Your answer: 24 °C
